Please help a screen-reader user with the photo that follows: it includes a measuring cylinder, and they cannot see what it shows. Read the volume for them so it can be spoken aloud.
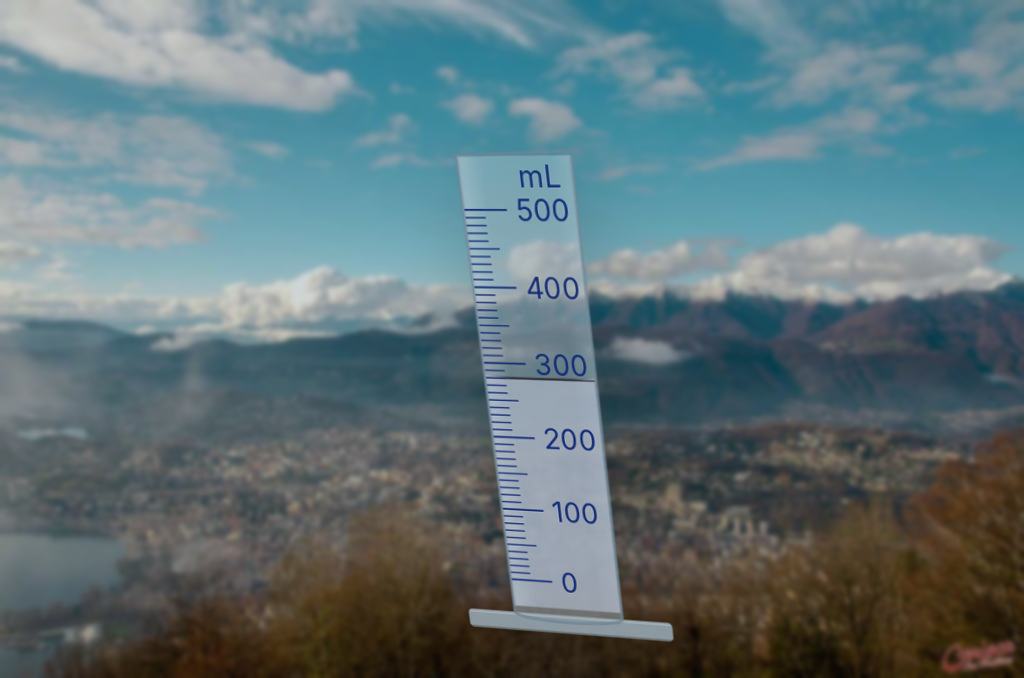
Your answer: 280 mL
